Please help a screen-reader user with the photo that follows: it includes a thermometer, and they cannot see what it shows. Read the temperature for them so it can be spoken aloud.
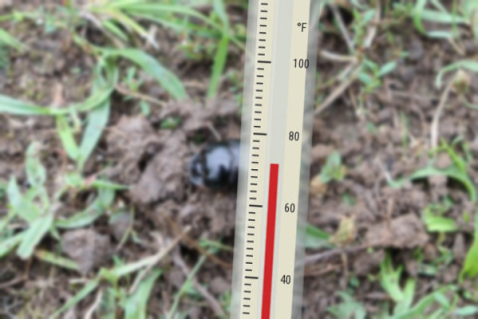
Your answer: 72 °F
